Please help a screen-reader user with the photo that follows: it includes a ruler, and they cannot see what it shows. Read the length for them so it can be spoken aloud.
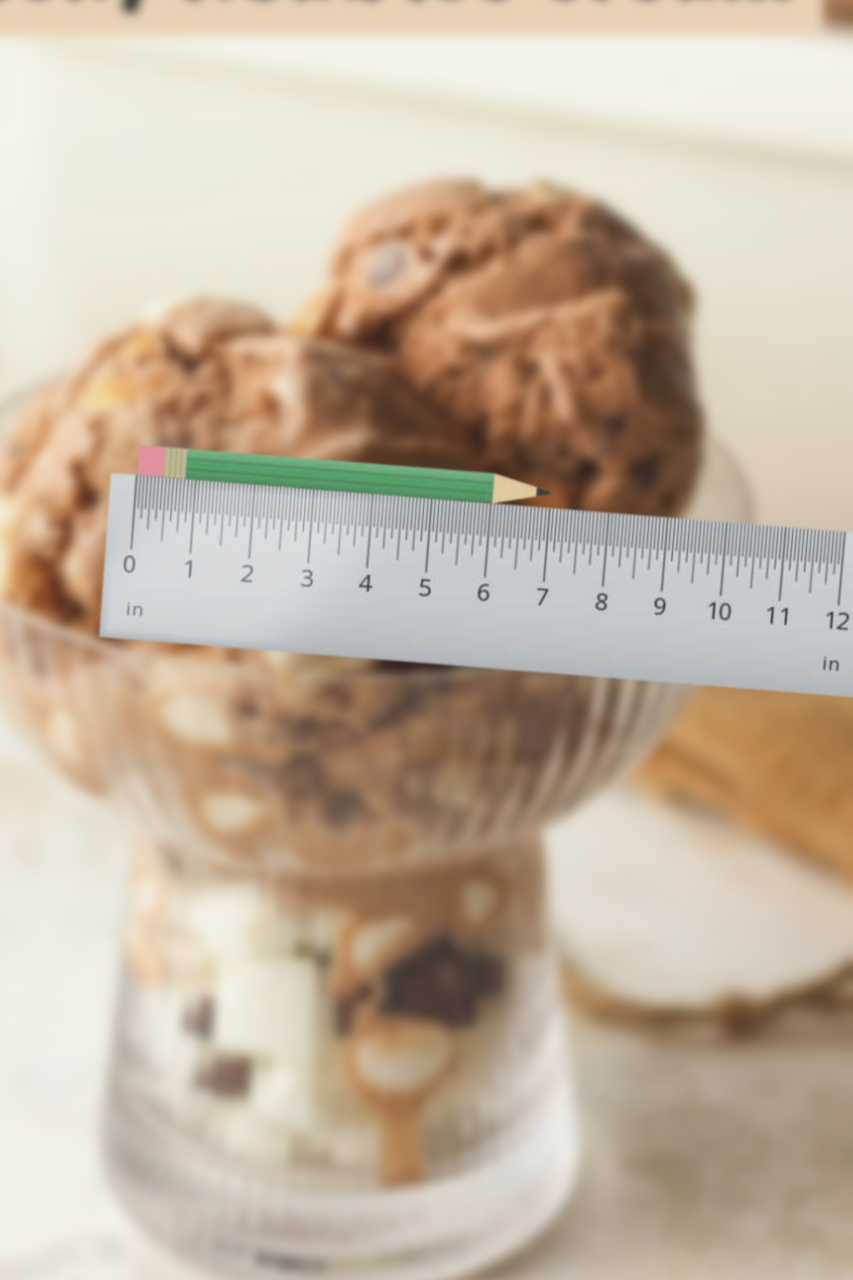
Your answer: 7 in
